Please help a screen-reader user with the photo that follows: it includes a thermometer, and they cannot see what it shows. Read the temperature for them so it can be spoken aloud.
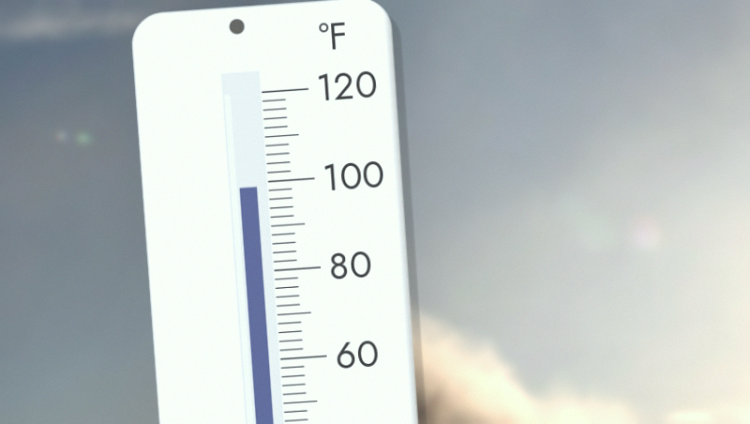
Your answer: 99 °F
